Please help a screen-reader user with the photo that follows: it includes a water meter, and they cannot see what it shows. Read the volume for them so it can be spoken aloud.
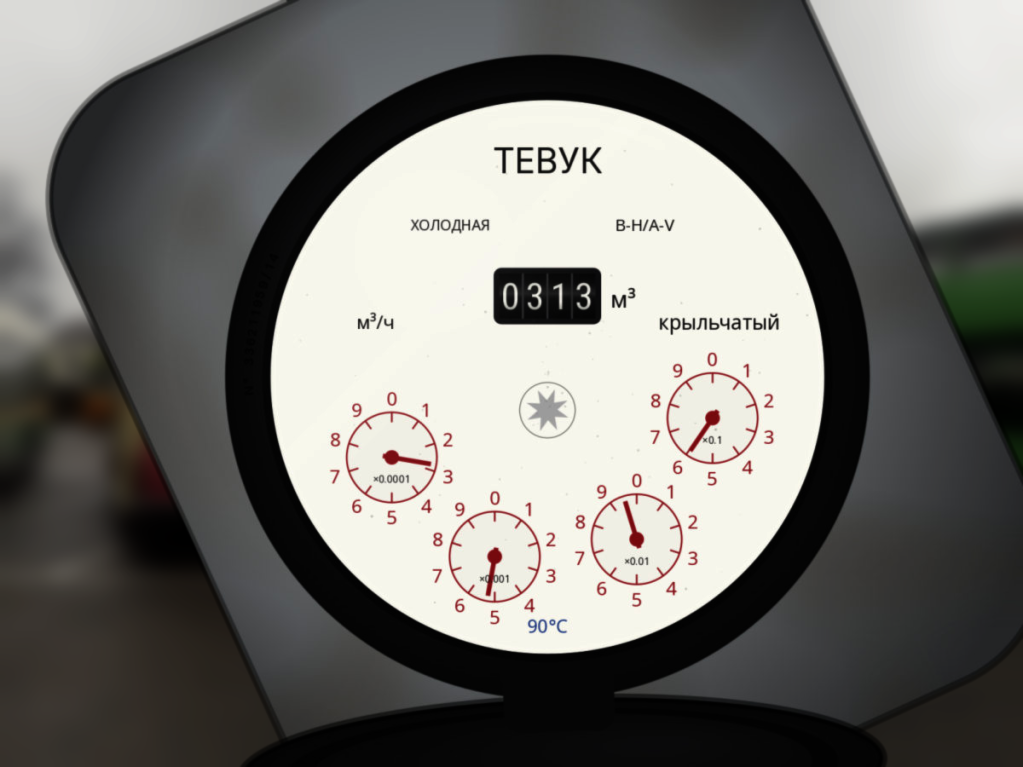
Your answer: 313.5952 m³
